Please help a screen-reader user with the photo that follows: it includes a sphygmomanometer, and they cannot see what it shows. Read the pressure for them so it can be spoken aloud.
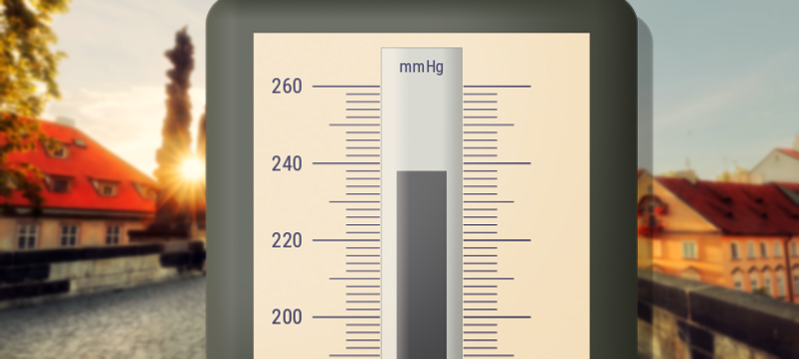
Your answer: 238 mmHg
